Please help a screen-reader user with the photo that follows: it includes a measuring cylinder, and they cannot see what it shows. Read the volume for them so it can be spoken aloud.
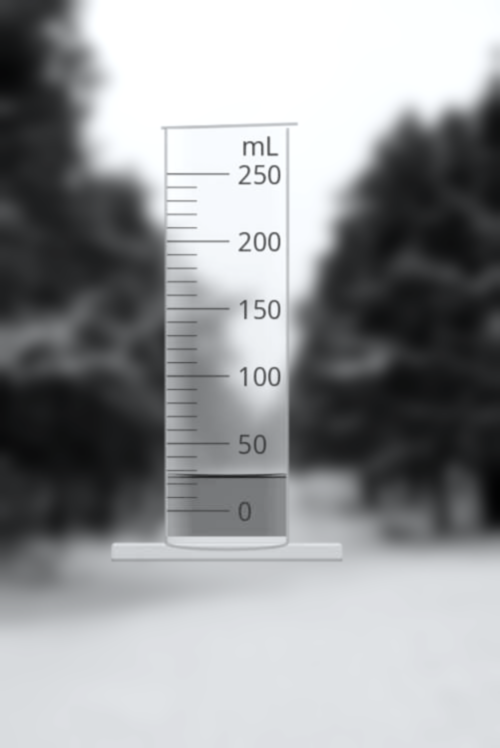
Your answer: 25 mL
